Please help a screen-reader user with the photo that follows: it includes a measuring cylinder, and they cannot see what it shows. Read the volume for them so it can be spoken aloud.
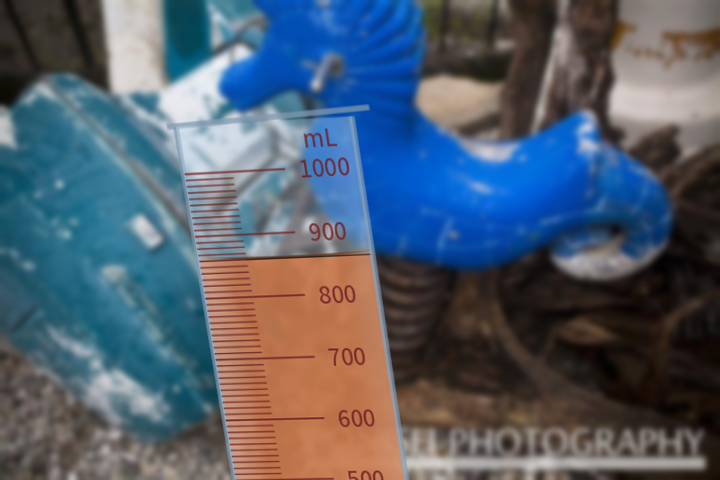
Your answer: 860 mL
